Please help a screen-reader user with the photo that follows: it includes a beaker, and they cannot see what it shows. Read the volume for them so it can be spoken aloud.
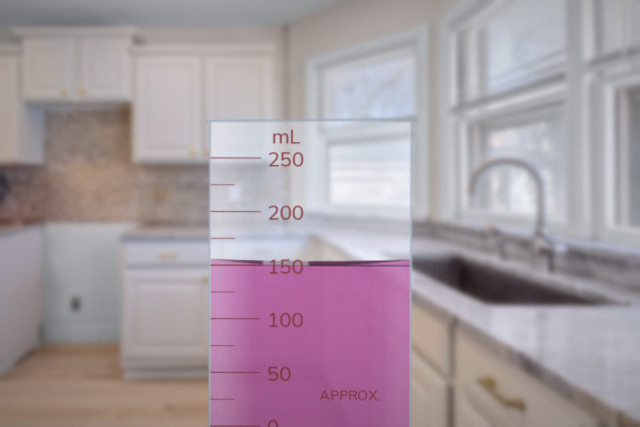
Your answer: 150 mL
